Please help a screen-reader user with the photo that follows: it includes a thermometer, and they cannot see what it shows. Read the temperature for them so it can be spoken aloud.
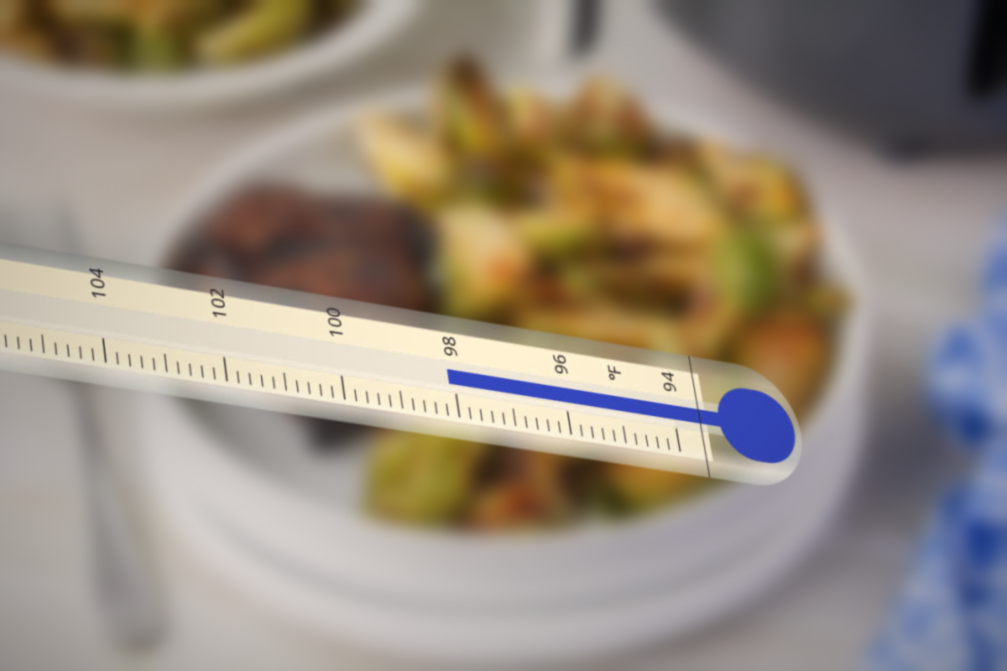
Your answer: 98.1 °F
